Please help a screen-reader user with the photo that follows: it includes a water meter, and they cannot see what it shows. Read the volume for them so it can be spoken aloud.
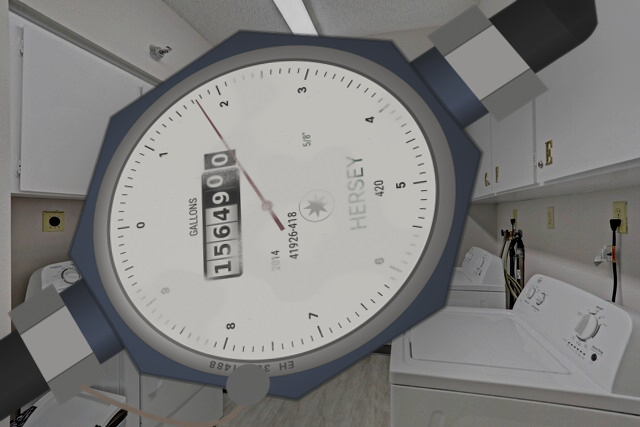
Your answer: 1564901.7 gal
